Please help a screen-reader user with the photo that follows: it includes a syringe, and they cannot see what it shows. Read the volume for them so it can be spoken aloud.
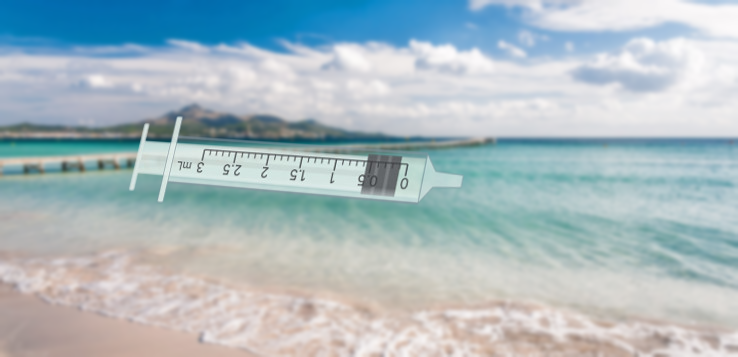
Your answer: 0.1 mL
